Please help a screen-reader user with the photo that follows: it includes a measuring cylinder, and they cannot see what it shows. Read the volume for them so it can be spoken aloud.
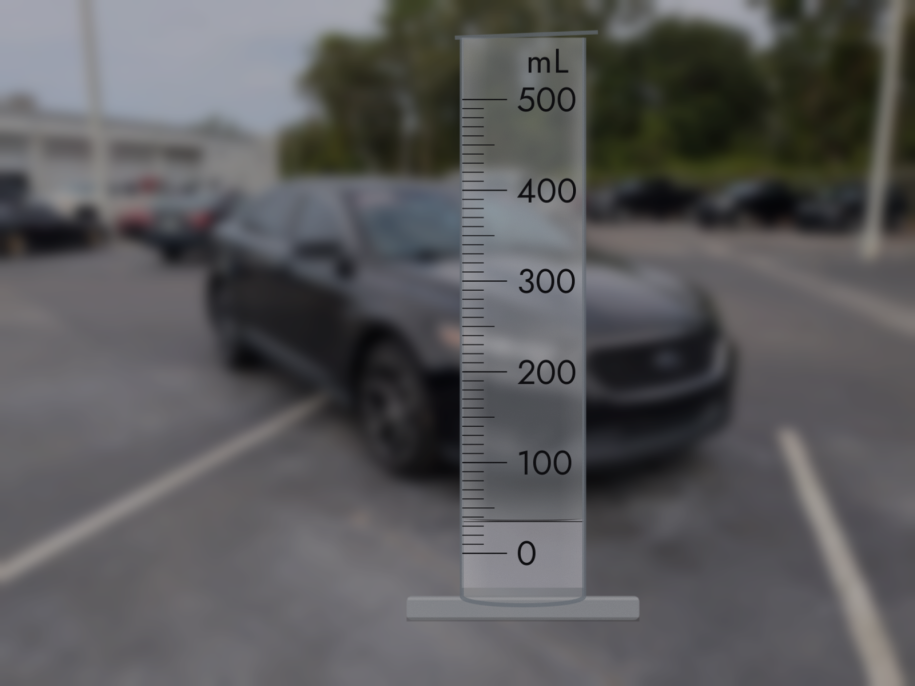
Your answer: 35 mL
